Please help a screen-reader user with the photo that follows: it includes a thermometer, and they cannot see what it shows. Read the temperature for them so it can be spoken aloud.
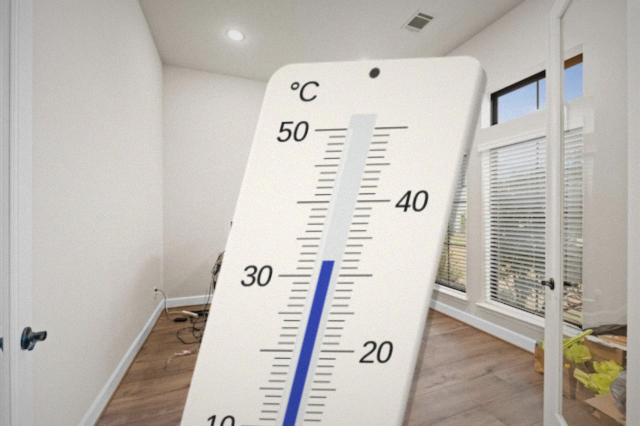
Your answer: 32 °C
